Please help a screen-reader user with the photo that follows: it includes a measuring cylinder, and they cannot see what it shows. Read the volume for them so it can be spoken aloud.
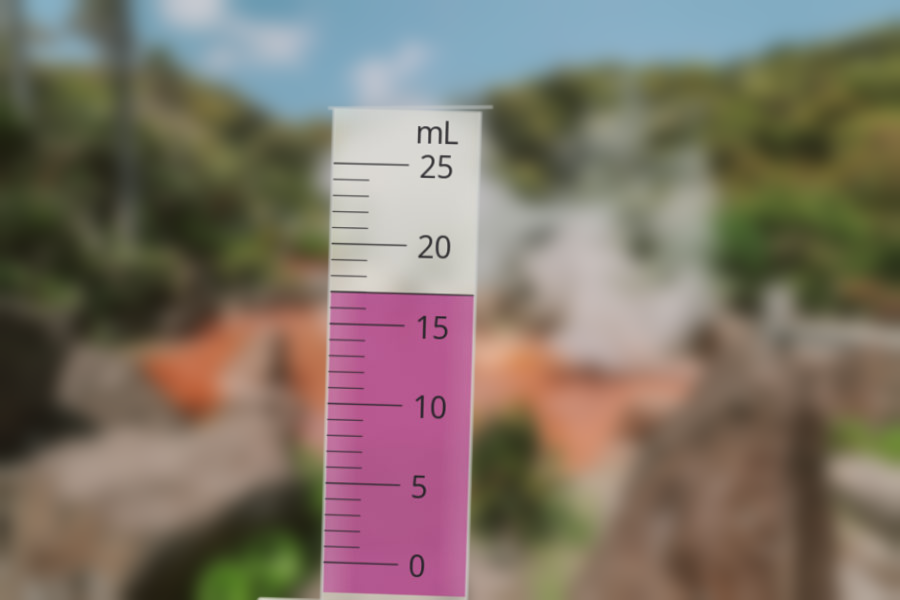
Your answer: 17 mL
